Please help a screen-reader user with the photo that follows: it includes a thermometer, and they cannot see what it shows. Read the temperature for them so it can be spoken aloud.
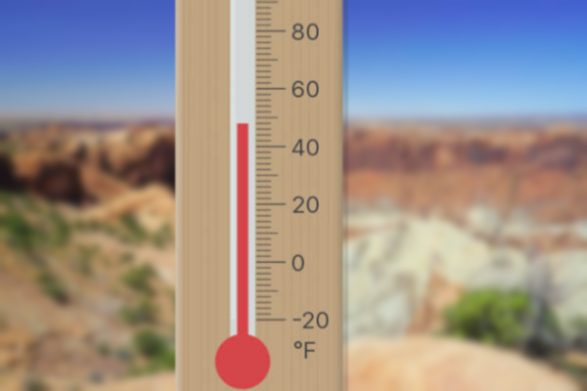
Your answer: 48 °F
